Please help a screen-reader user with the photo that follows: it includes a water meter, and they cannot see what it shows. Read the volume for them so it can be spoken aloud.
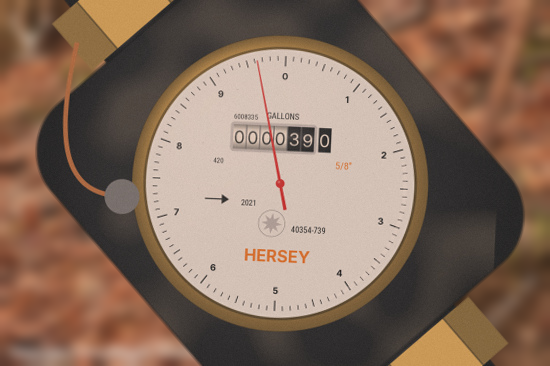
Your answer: 389.6 gal
